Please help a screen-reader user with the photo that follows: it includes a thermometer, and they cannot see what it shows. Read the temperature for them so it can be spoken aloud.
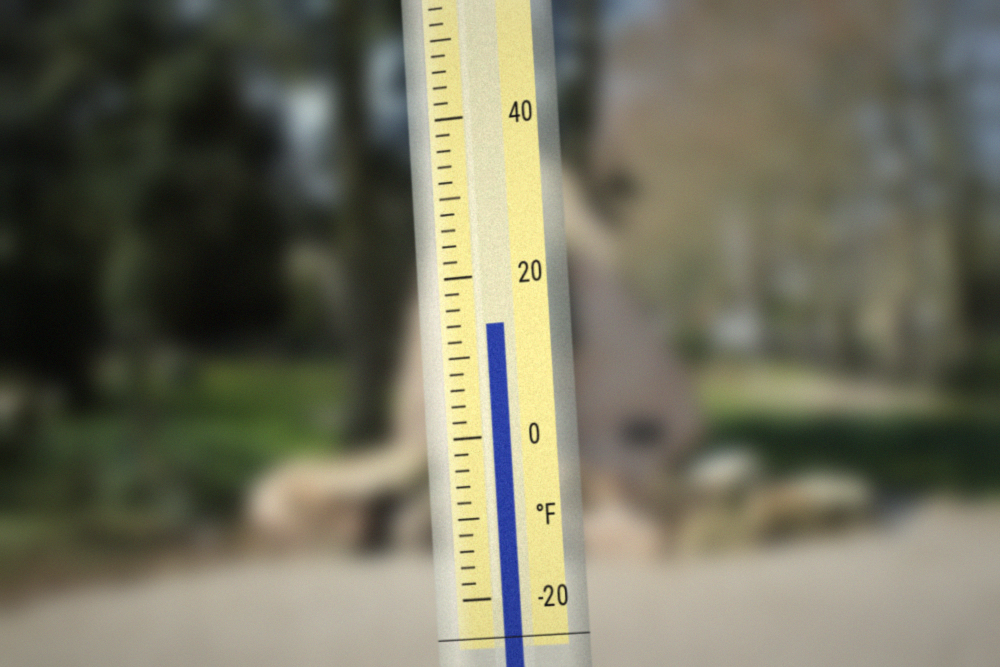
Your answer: 14 °F
